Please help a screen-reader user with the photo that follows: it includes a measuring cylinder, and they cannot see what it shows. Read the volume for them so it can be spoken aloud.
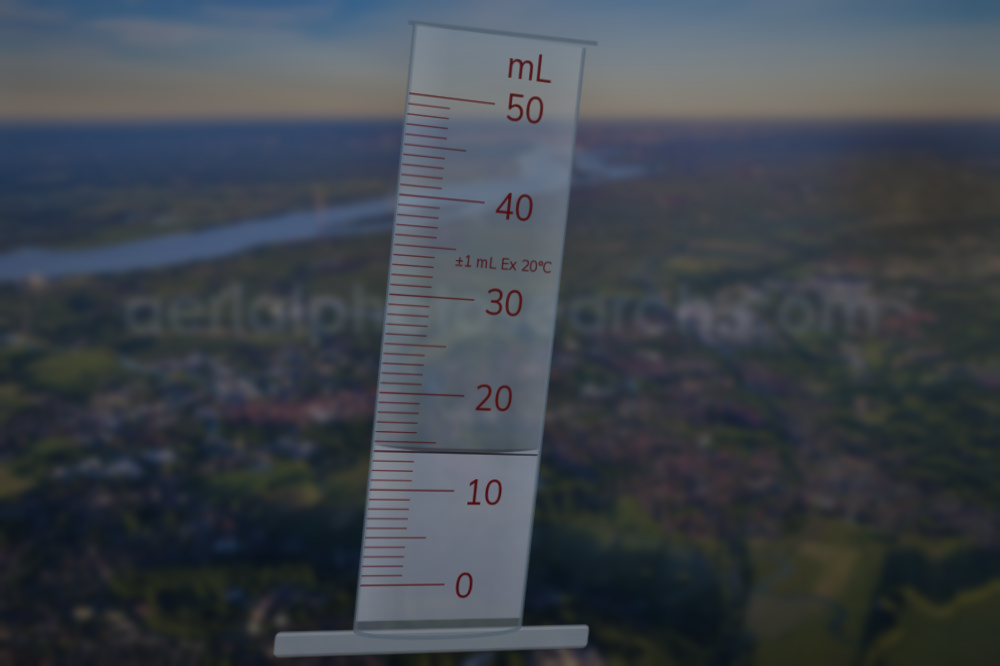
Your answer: 14 mL
